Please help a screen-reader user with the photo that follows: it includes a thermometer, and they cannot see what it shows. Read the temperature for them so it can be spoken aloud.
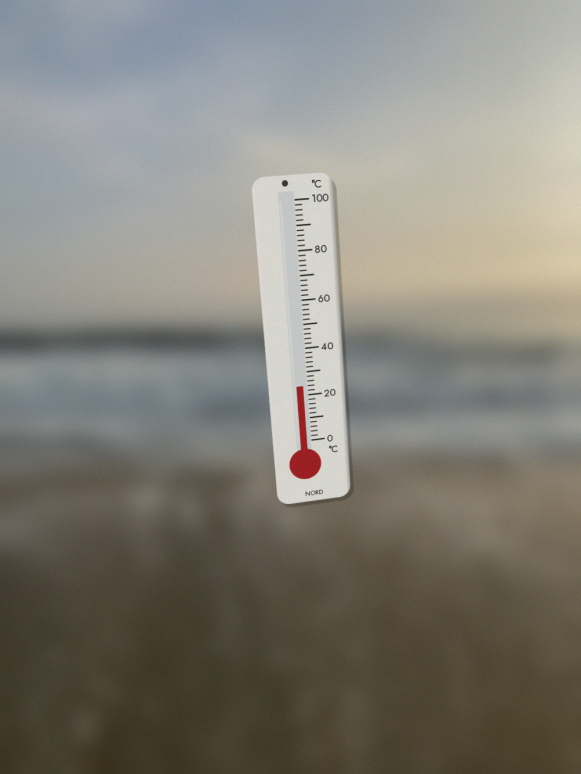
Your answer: 24 °C
